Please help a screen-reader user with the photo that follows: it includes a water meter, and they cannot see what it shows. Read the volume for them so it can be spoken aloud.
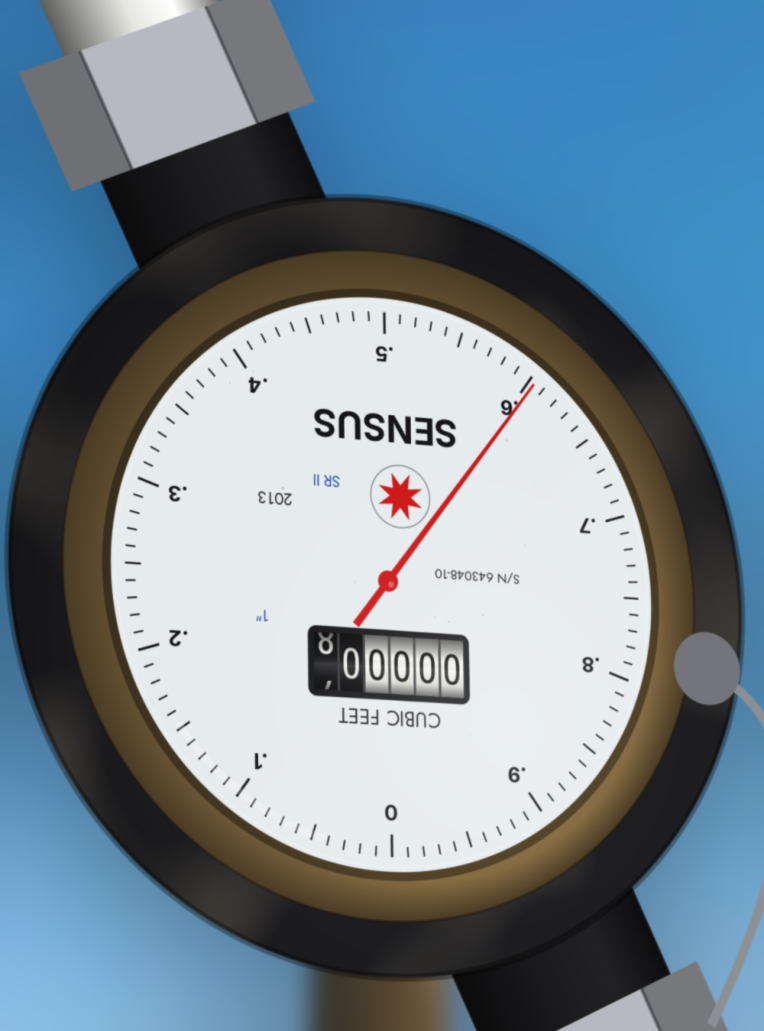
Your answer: 7.60 ft³
